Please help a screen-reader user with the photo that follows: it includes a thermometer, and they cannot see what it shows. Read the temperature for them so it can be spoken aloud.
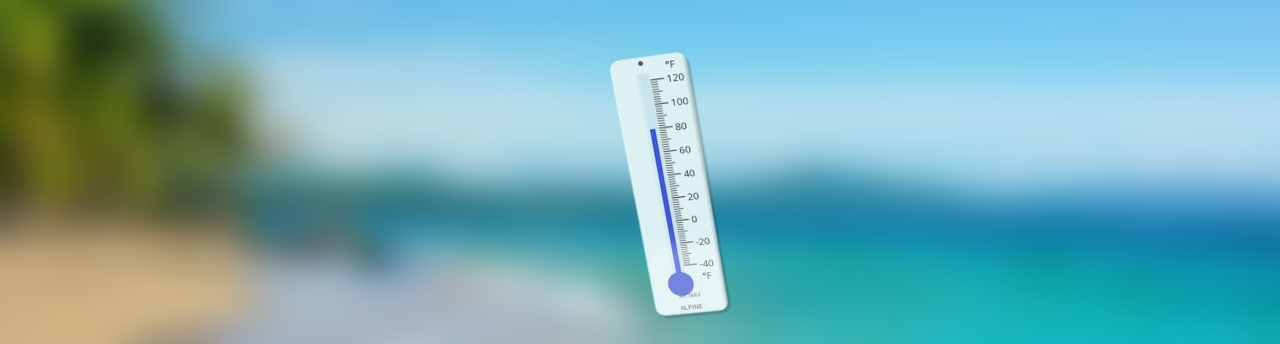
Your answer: 80 °F
